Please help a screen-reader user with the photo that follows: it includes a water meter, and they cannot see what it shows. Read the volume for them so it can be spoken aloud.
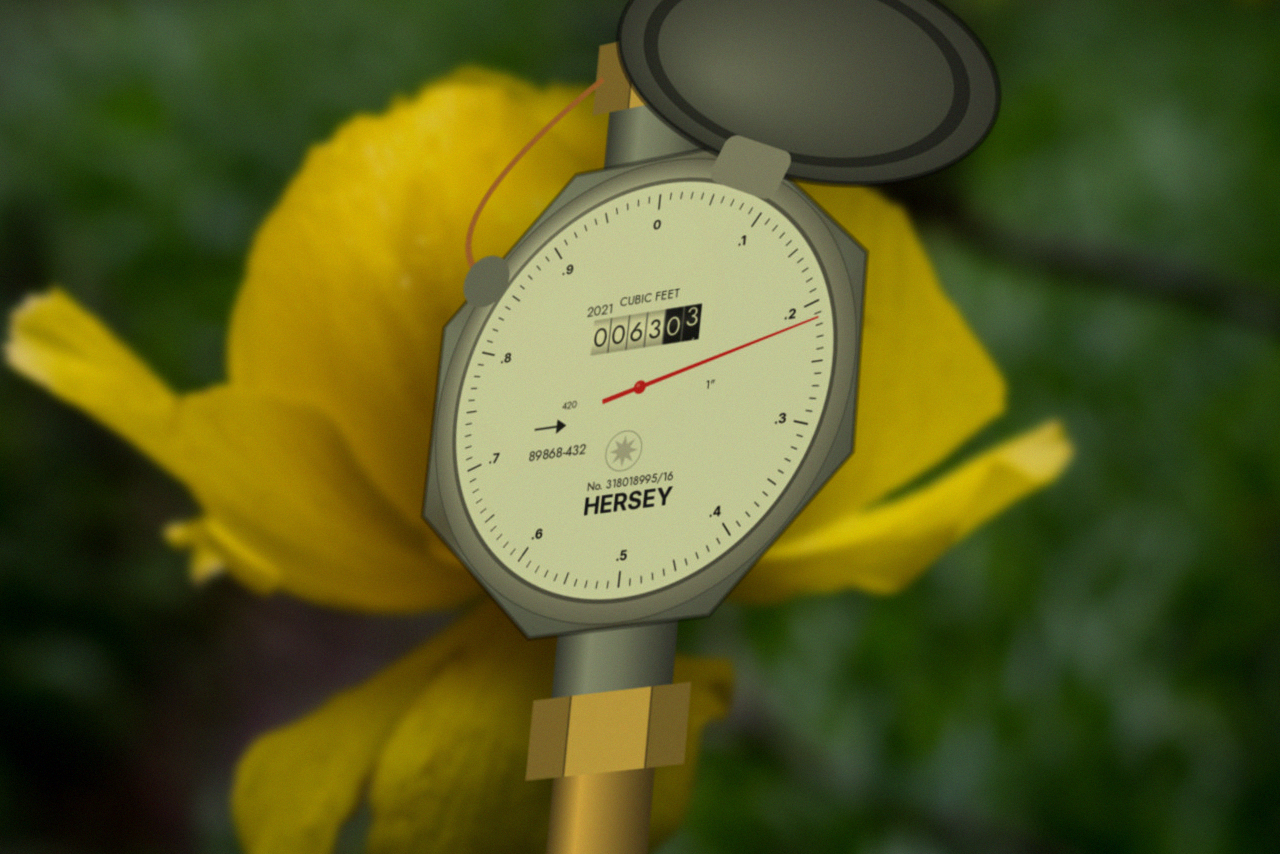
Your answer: 6303.21 ft³
